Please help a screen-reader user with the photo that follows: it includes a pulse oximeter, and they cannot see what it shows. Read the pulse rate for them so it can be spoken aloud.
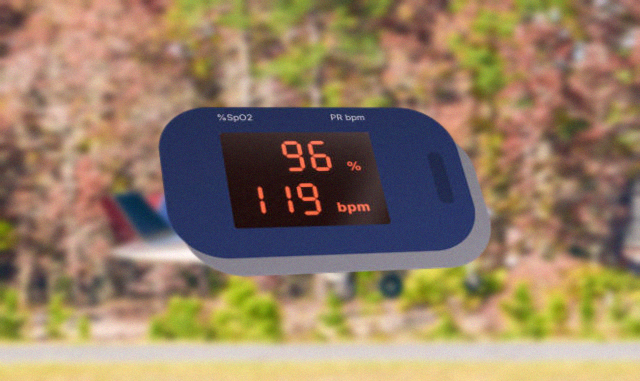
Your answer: 119 bpm
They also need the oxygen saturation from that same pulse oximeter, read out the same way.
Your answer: 96 %
